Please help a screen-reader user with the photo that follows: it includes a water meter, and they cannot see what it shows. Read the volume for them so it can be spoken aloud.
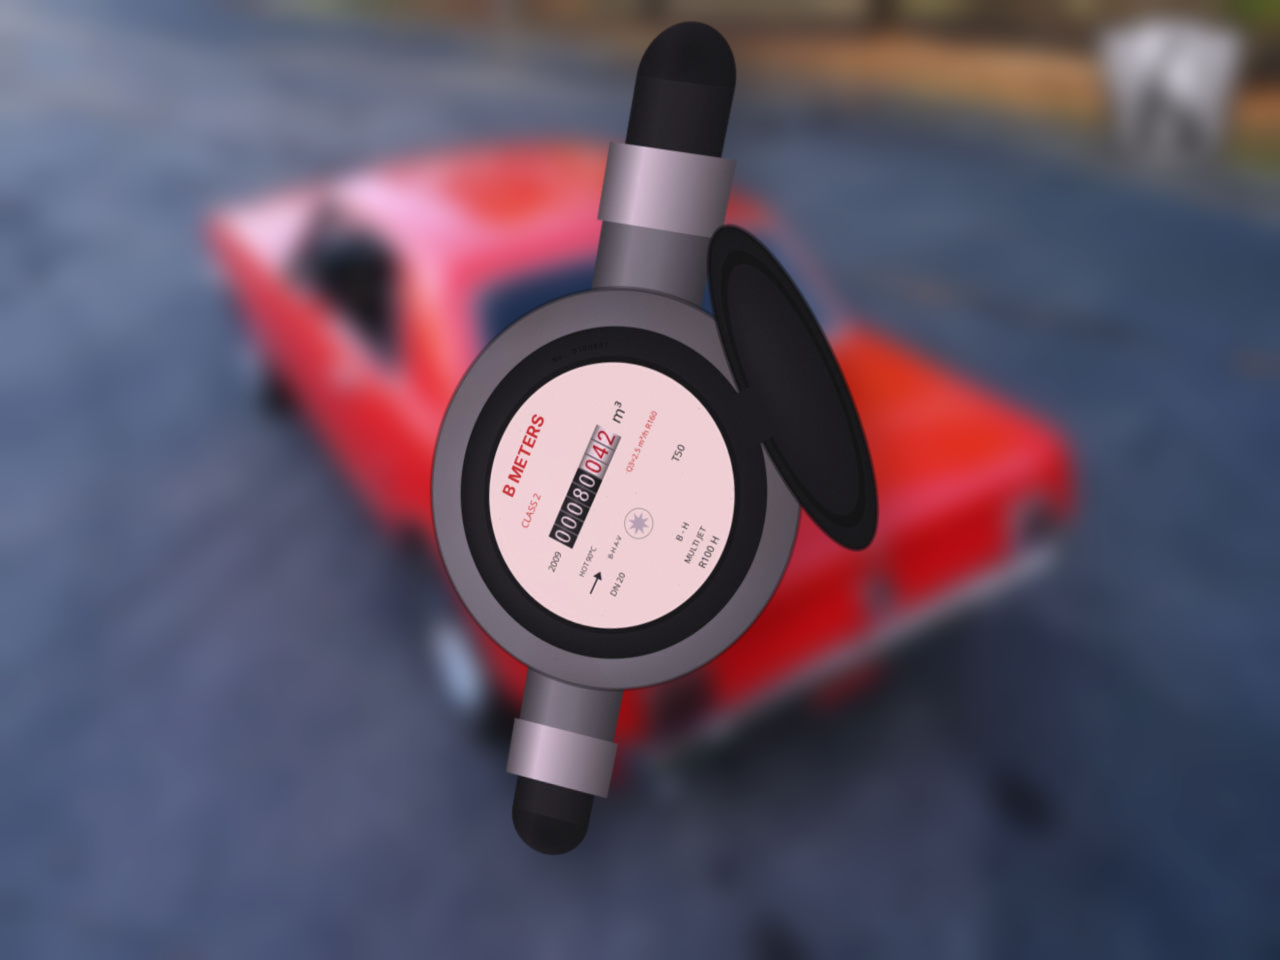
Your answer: 80.042 m³
